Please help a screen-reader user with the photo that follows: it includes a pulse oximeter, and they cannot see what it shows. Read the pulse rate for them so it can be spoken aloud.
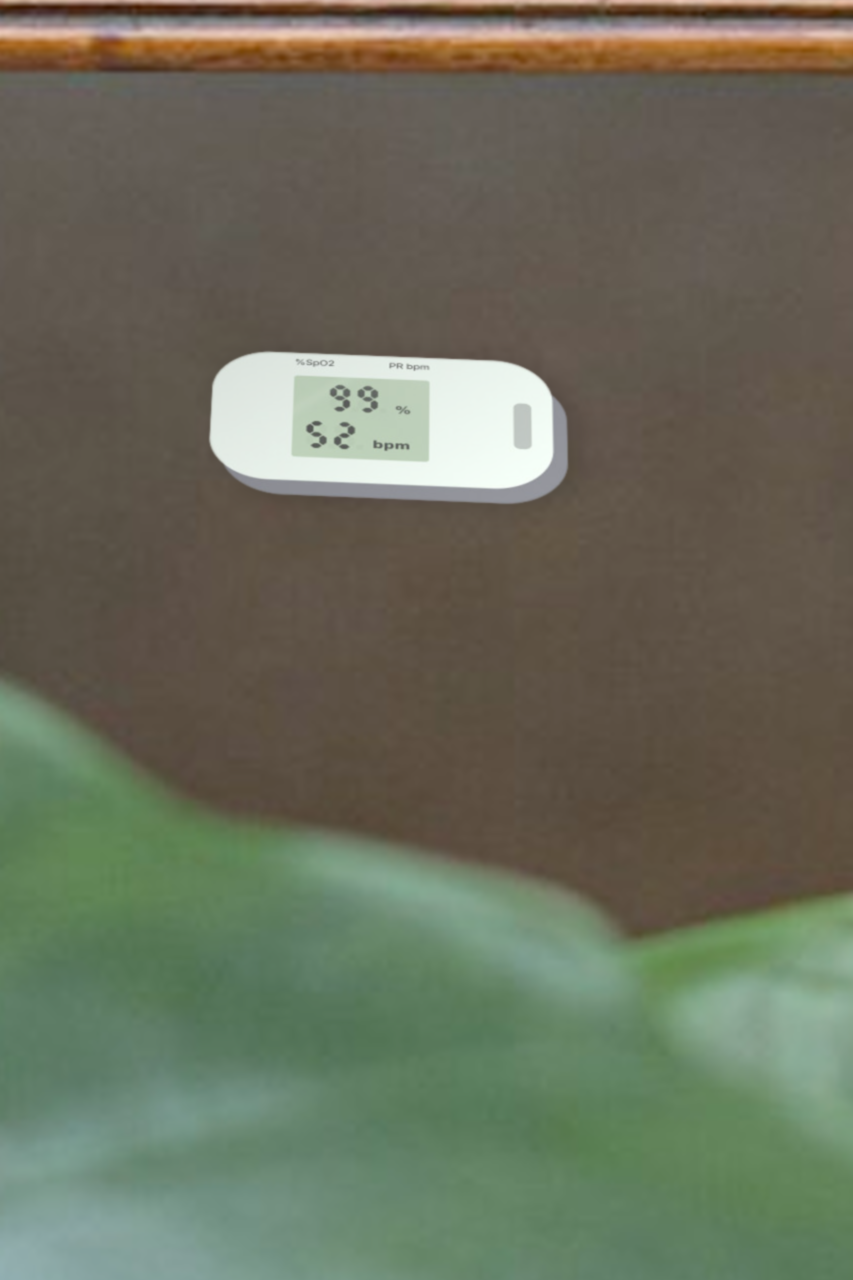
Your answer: 52 bpm
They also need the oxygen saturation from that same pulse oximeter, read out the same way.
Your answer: 99 %
